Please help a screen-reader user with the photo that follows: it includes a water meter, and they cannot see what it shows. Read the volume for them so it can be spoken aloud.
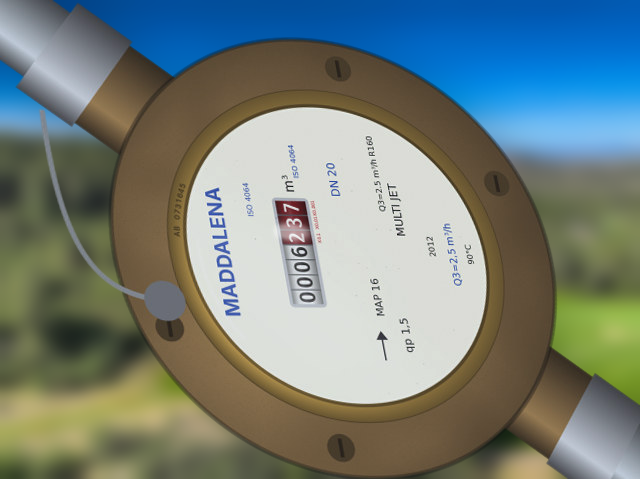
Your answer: 6.237 m³
